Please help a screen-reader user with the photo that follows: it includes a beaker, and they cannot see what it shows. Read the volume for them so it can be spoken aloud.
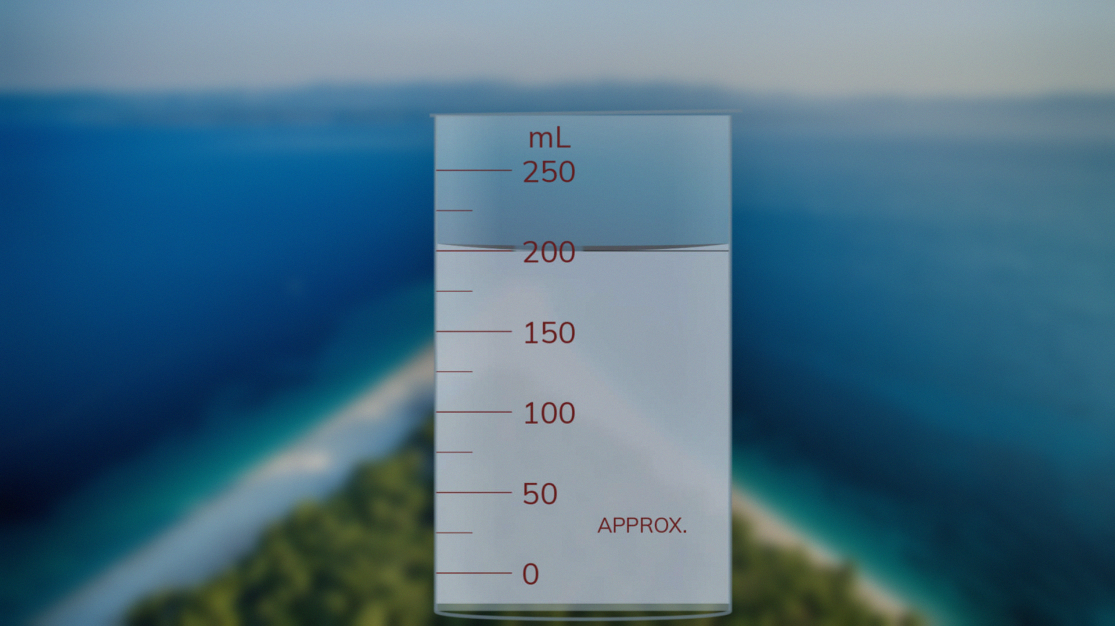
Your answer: 200 mL
